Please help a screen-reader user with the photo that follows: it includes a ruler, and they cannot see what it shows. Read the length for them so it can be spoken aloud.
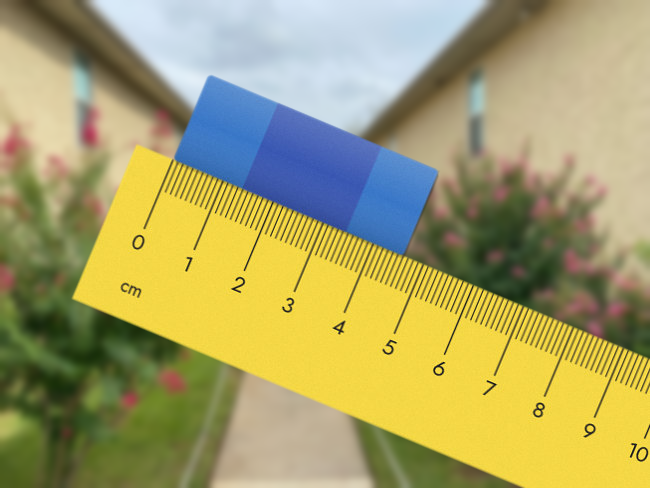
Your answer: 4.6 cm
